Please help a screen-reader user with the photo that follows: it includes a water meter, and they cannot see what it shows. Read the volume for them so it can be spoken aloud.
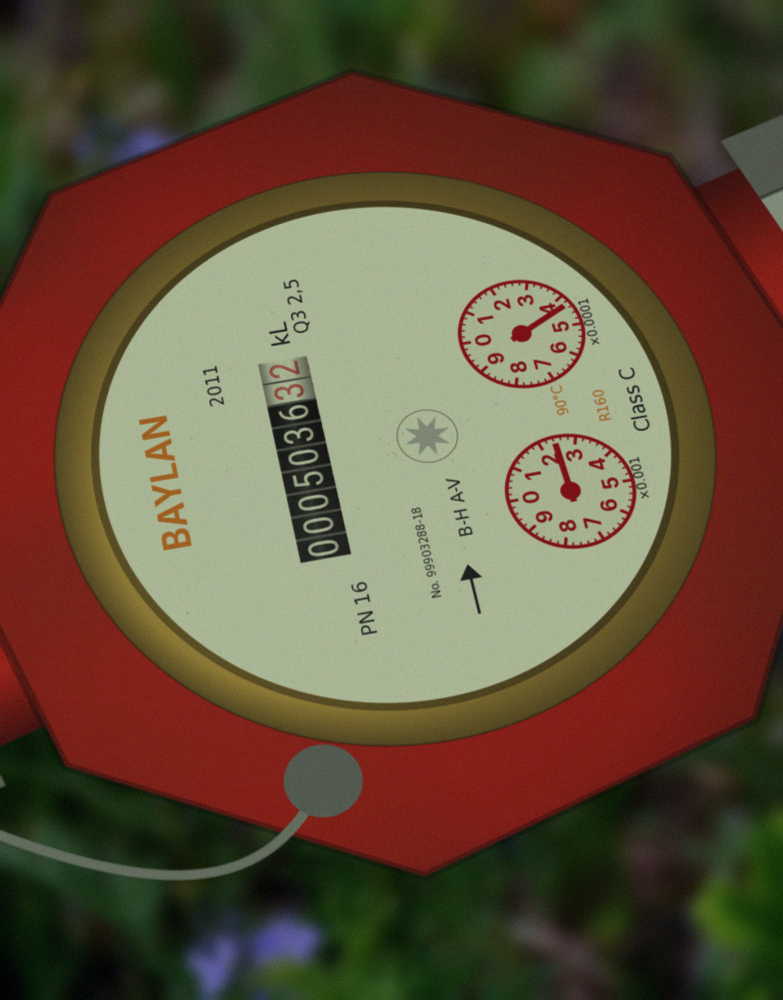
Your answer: 5036.3224 kL
